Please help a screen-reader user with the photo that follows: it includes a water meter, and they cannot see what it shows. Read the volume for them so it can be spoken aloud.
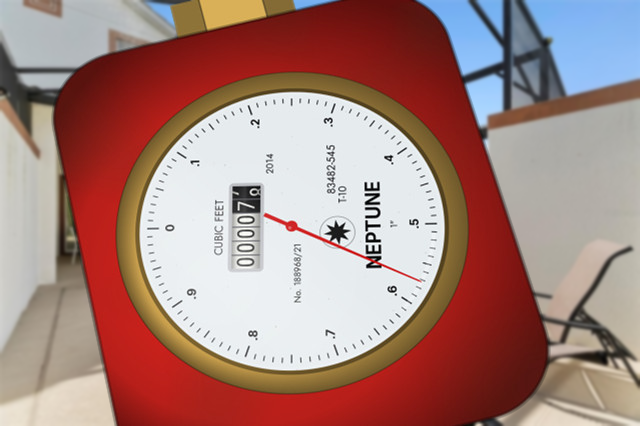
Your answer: 77.57 ft³
